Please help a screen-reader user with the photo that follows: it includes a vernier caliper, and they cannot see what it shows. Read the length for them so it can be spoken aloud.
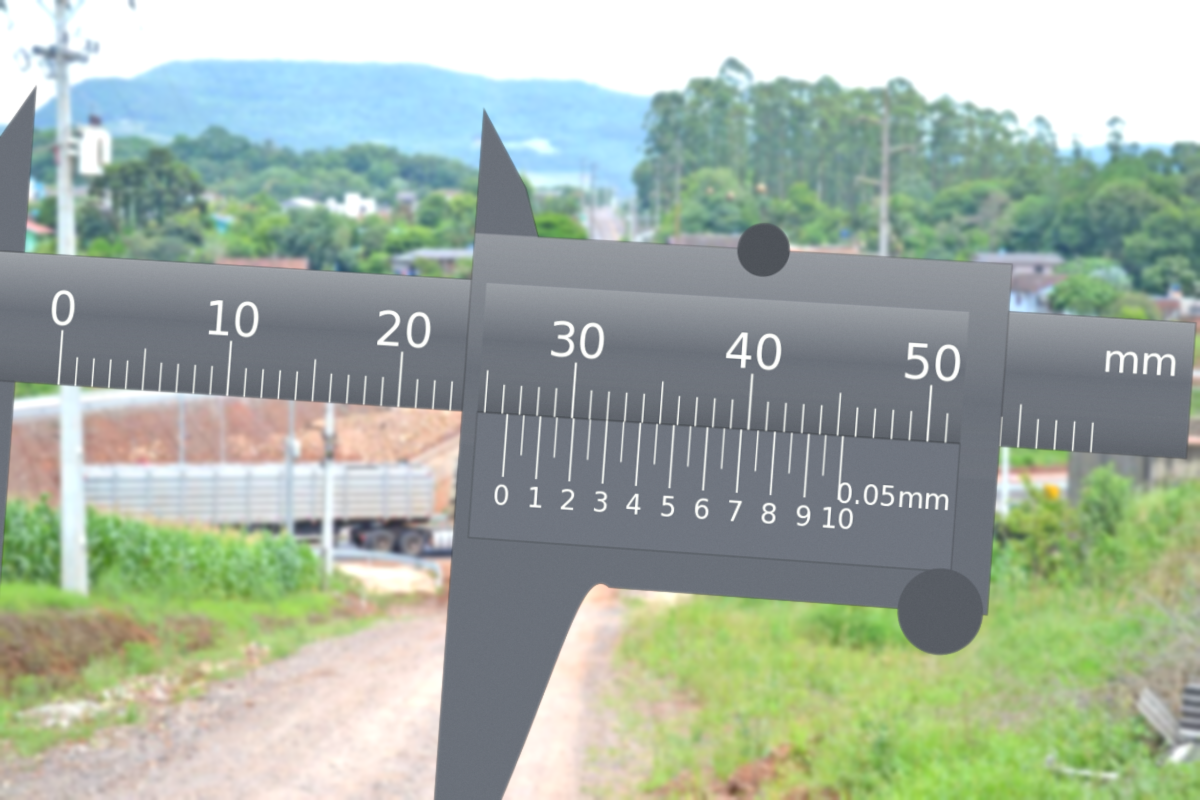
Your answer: 26.3 mm
